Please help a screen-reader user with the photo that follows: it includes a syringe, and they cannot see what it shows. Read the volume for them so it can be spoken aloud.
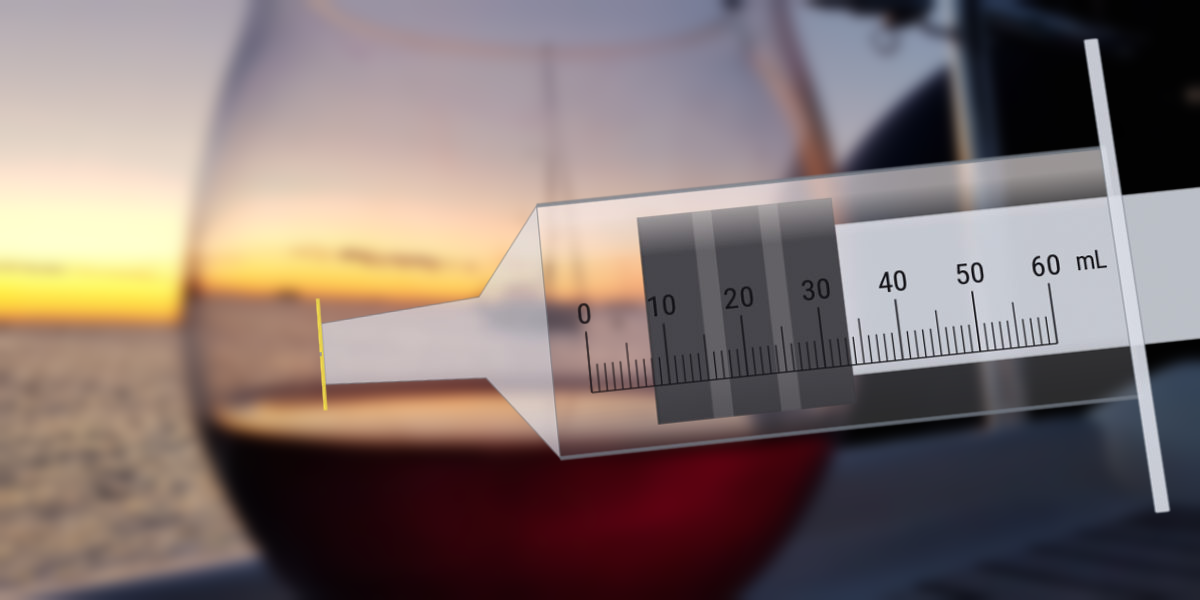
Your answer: 8 mL
